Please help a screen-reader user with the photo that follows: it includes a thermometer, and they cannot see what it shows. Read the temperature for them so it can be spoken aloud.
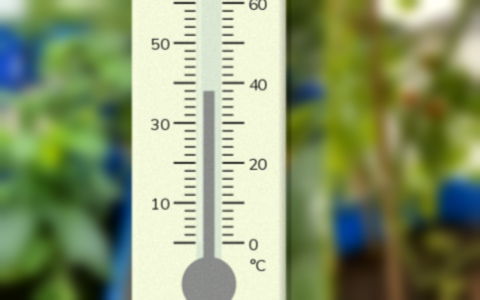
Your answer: 38 °C
